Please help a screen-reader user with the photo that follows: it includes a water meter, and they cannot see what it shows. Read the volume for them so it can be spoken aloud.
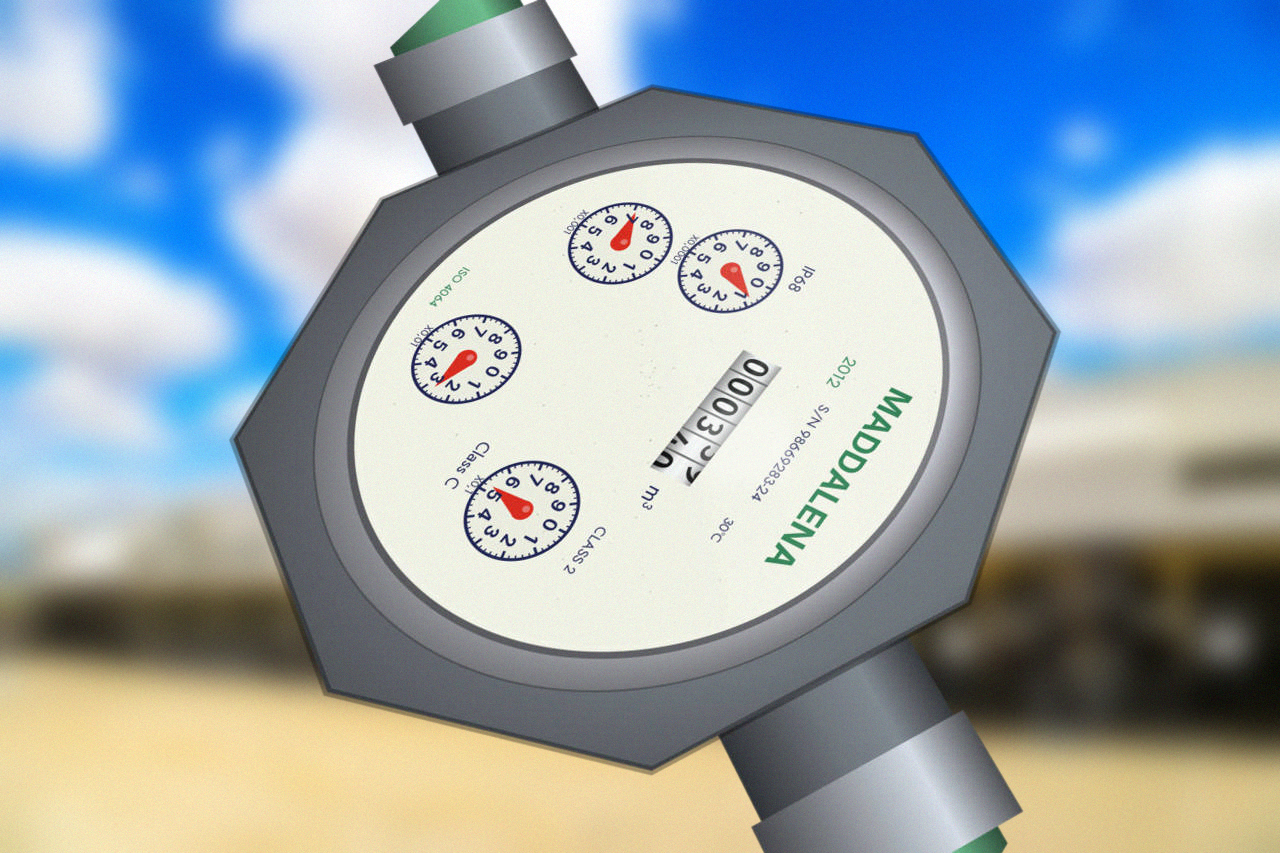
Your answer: 339.5270 m³
